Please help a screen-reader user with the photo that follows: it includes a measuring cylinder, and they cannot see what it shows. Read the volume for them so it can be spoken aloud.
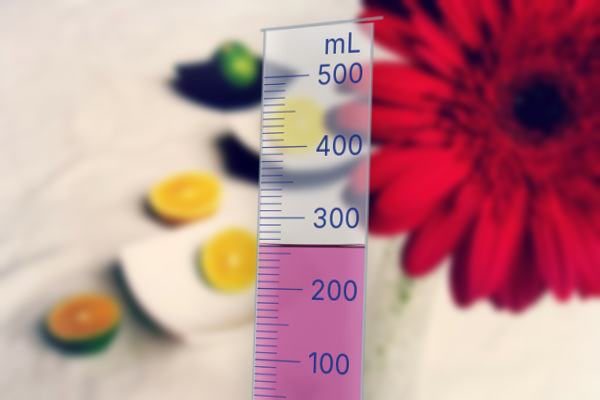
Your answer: 260 mL
